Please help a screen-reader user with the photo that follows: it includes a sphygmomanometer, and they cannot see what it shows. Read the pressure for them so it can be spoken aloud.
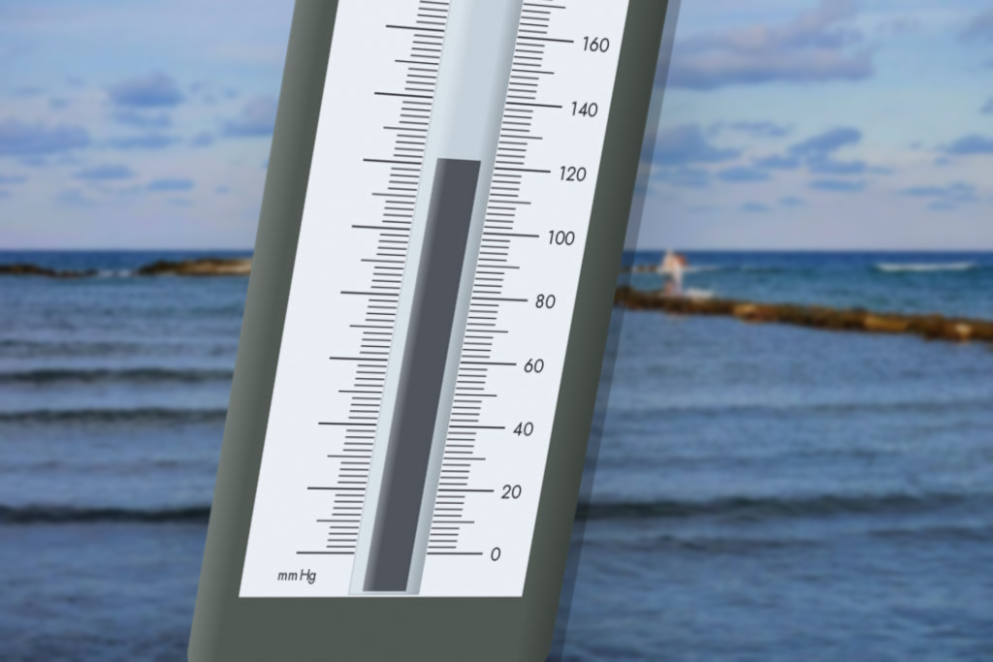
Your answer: 122 mmHg
